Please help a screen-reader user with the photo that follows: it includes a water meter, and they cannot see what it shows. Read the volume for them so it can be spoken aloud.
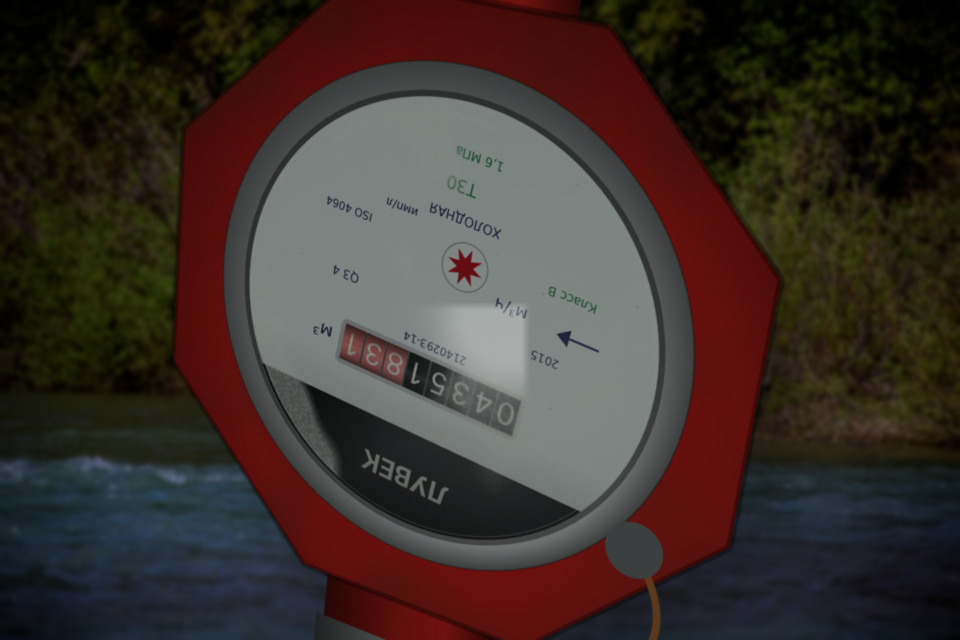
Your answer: 4351.831 m³
